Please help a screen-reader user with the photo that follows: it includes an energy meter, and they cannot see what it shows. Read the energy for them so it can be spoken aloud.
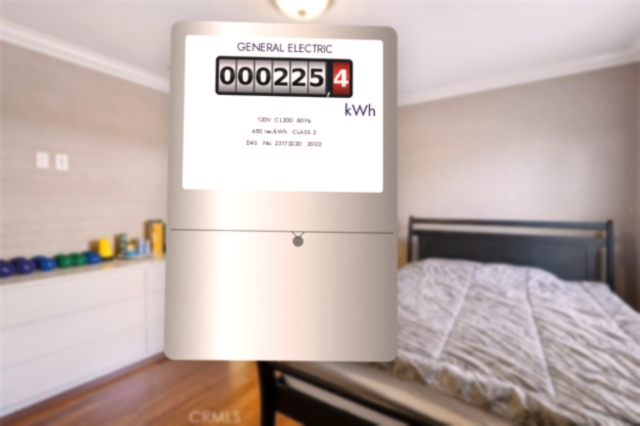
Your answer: 225.4 kWh
